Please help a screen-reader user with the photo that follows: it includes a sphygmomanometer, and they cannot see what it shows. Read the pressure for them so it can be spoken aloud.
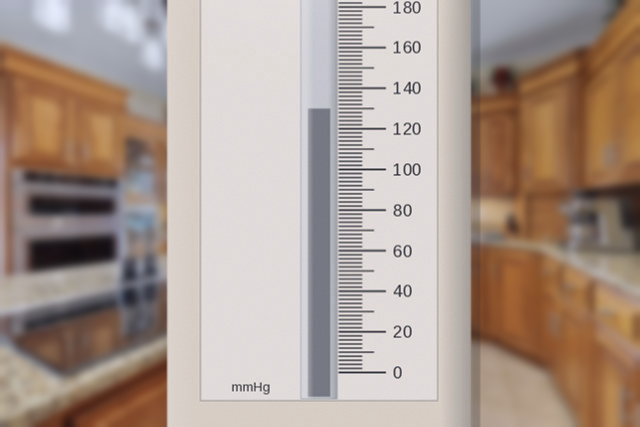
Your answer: 130 mmHg
